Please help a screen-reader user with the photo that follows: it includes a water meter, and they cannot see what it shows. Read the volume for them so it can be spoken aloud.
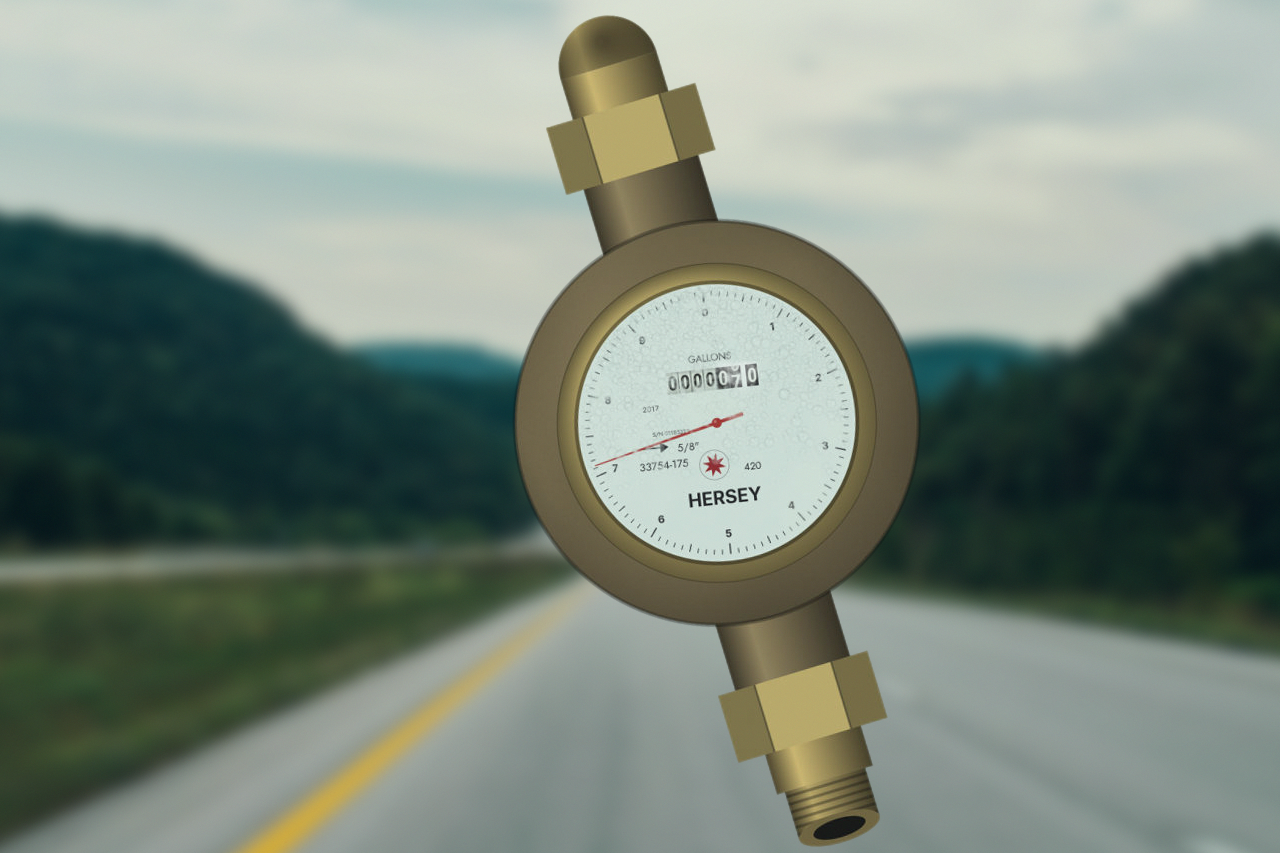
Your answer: 67.1 gal
